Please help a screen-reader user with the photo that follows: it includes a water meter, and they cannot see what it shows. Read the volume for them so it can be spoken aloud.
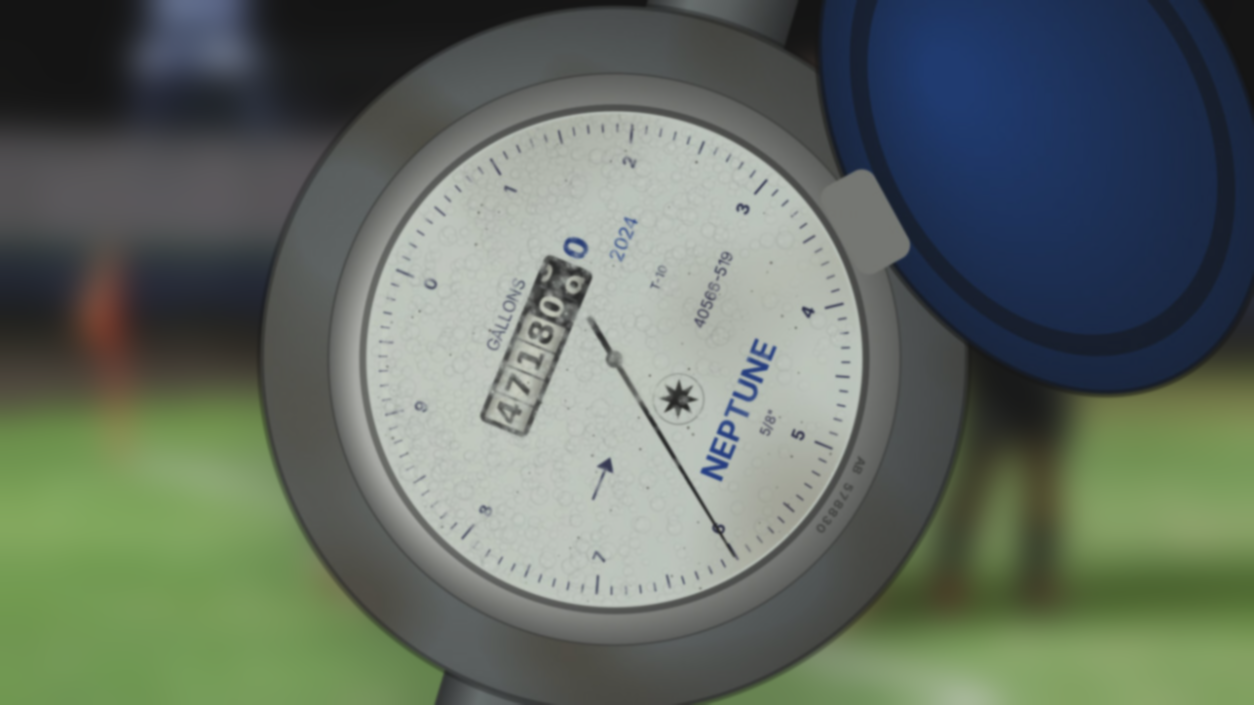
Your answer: 4718086.0 gal
